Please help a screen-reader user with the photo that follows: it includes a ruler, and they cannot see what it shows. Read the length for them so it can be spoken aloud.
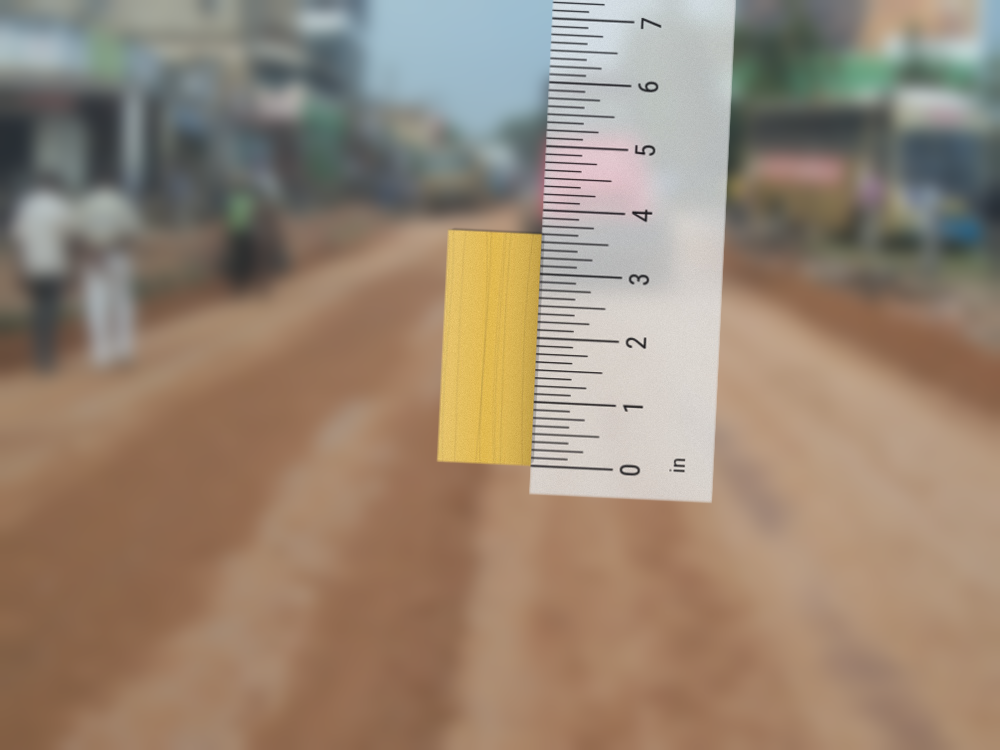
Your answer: 3.625 in
